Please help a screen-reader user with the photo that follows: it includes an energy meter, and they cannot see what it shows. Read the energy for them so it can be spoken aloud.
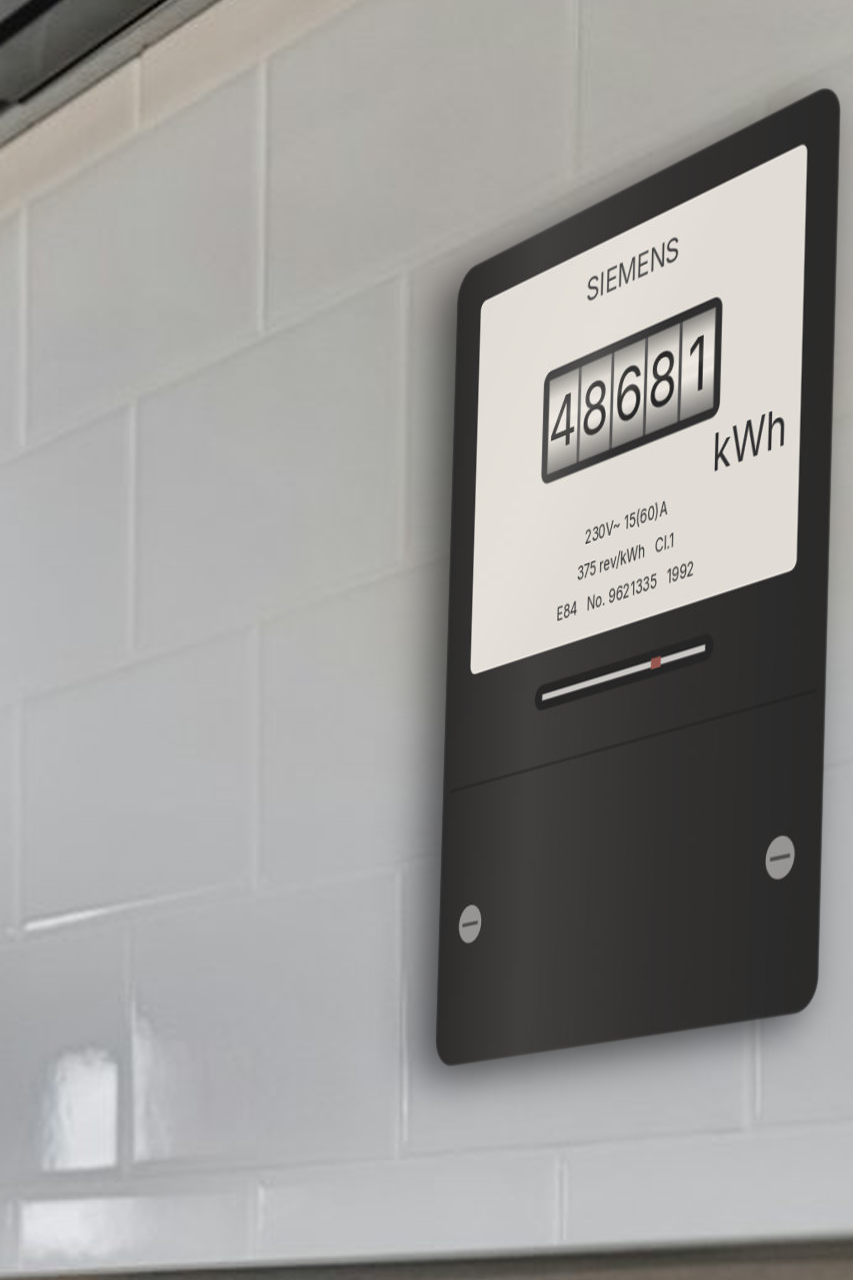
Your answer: 48681 kWh
